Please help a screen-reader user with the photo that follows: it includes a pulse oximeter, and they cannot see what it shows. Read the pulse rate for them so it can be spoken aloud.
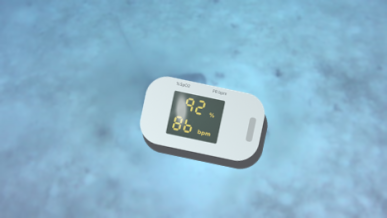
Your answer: 86 bpm
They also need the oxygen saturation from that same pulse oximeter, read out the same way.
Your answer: 92 %
